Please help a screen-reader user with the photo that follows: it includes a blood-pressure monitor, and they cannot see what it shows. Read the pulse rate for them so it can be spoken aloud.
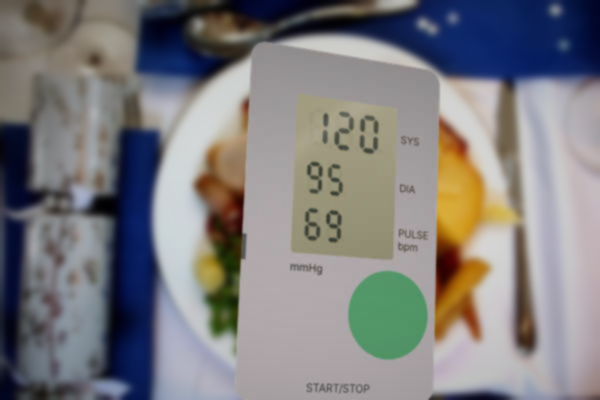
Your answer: 69 bpm
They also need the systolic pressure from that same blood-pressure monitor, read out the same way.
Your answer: 120 mmHg
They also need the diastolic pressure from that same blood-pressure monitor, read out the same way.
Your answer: 95 mmHg
